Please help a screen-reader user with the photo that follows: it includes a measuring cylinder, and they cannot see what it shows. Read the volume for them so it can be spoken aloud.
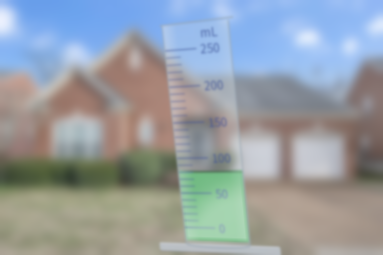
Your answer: 80 mL
